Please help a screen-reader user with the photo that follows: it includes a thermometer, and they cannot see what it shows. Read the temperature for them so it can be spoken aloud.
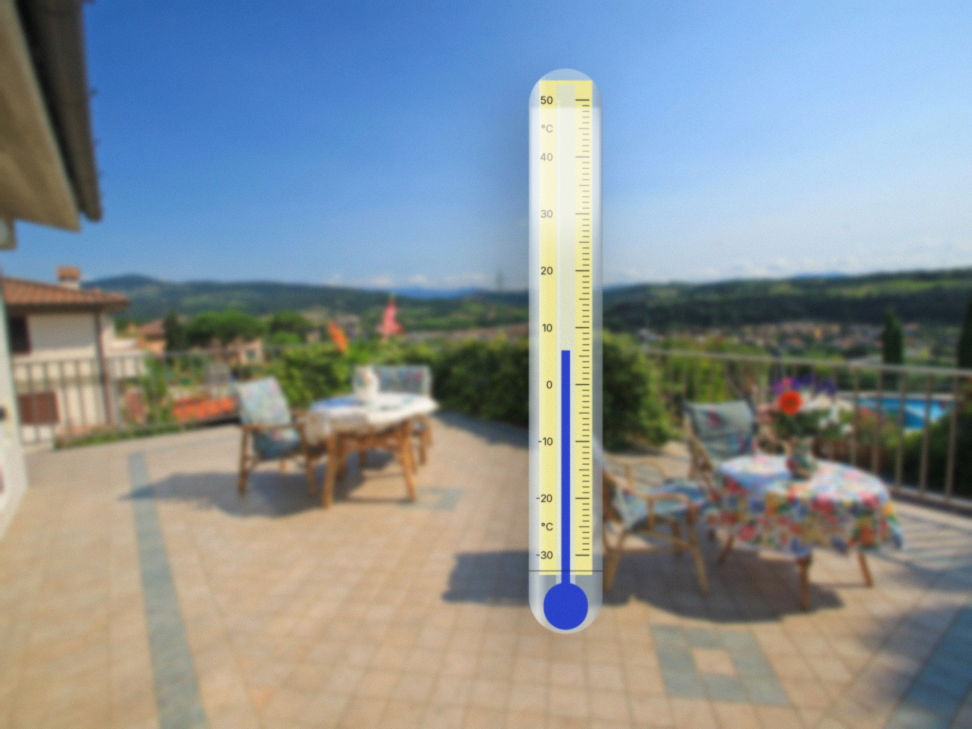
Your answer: 6 °C
